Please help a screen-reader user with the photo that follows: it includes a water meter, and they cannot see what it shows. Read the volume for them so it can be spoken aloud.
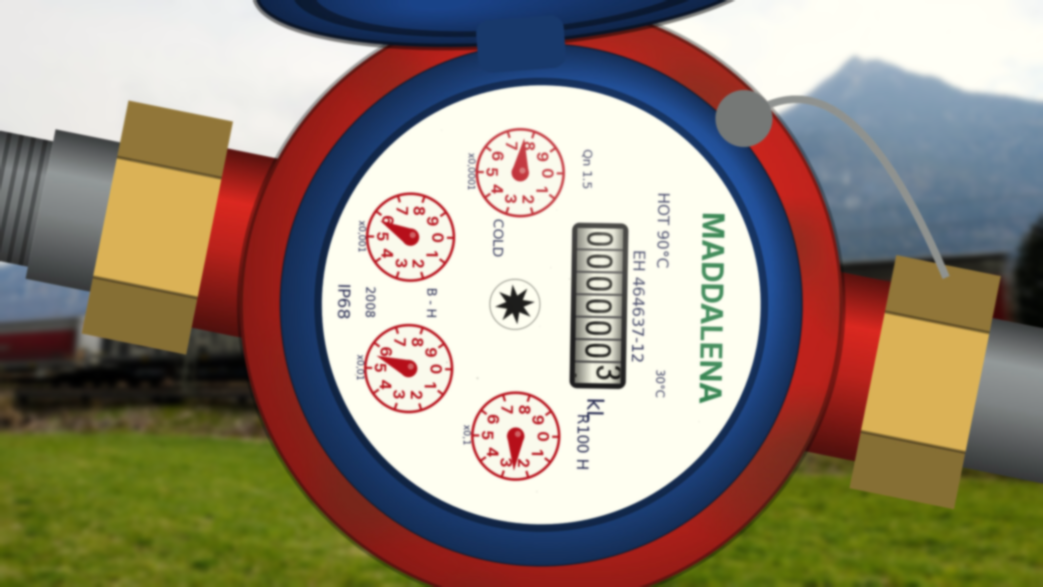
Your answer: 3.2557 kL
